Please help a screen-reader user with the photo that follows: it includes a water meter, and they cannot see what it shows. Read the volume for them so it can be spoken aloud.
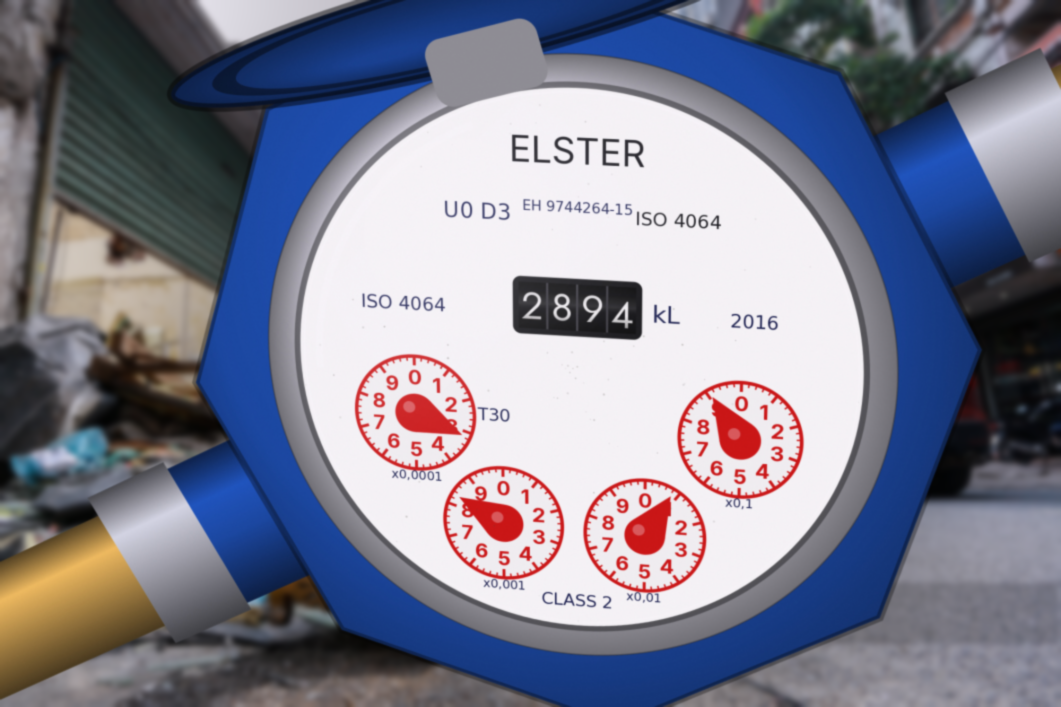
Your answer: 2893.9083 kL
